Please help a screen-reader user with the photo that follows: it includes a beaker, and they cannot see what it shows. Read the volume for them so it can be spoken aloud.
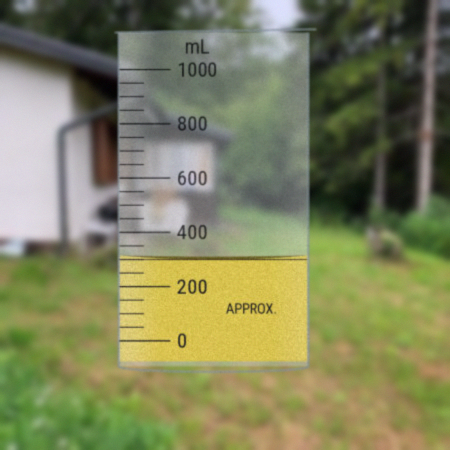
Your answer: 300 mL
